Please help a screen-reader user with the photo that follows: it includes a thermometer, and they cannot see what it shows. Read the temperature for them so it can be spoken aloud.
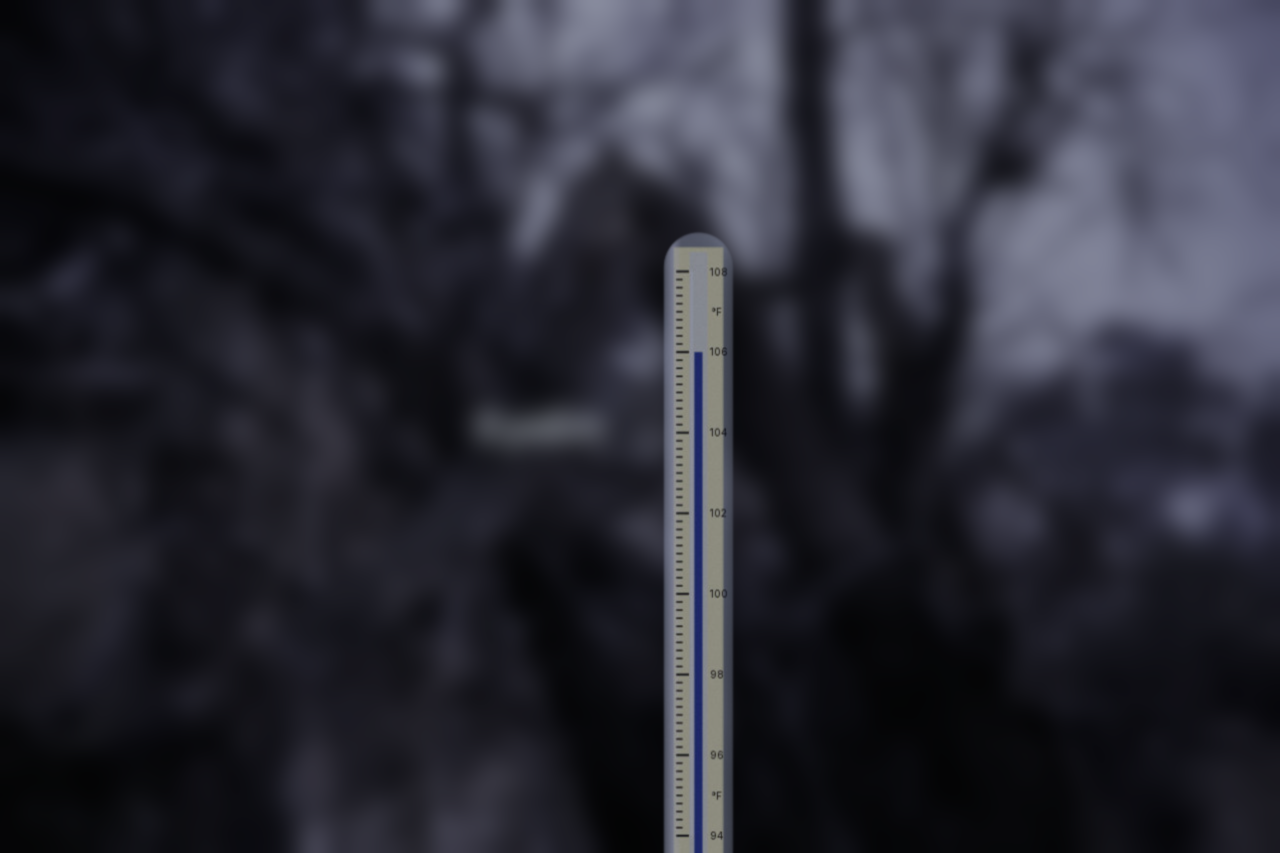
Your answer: 106 °F
